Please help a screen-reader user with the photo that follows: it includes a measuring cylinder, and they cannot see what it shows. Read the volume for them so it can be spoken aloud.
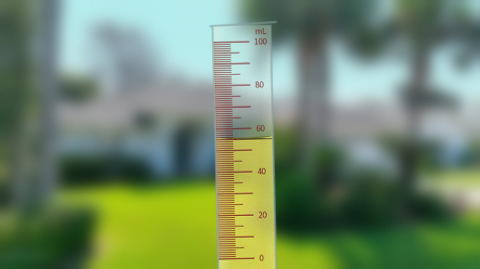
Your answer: 55 mL
